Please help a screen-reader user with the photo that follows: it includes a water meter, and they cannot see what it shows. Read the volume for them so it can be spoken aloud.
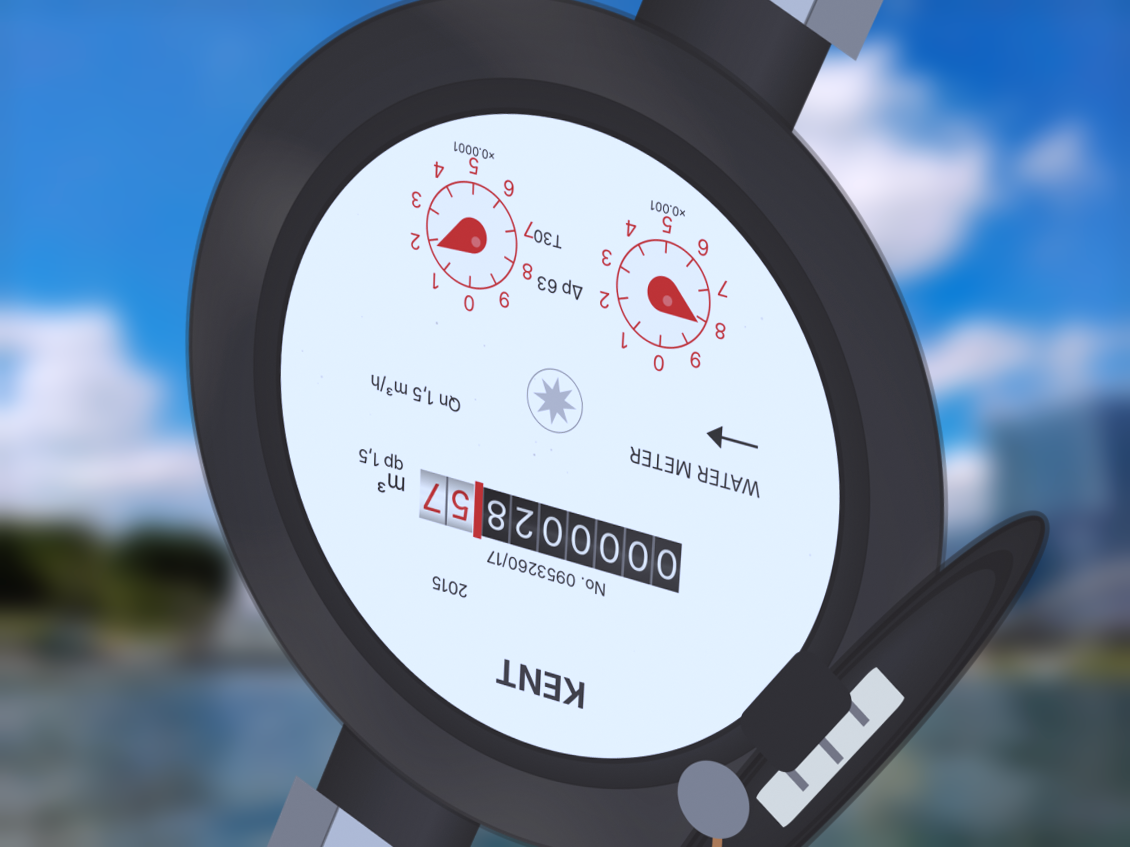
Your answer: 28.5781 m³
